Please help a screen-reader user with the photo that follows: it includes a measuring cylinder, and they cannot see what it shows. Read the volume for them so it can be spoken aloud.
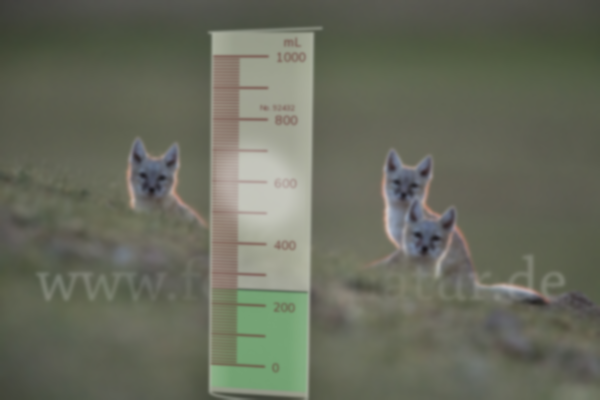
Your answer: 250 mL
